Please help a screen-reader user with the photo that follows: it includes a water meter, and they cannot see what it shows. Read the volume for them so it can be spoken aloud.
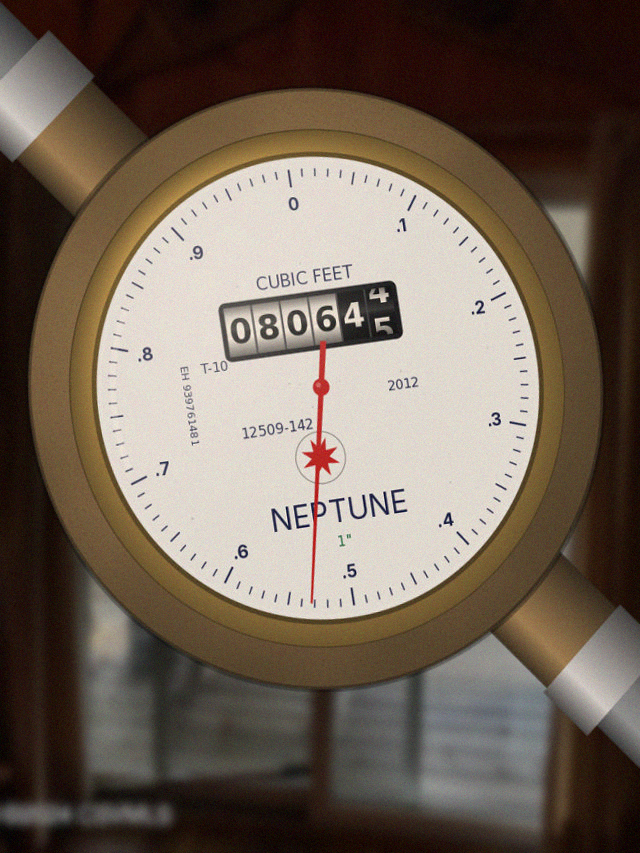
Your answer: 80644.53 ft³
